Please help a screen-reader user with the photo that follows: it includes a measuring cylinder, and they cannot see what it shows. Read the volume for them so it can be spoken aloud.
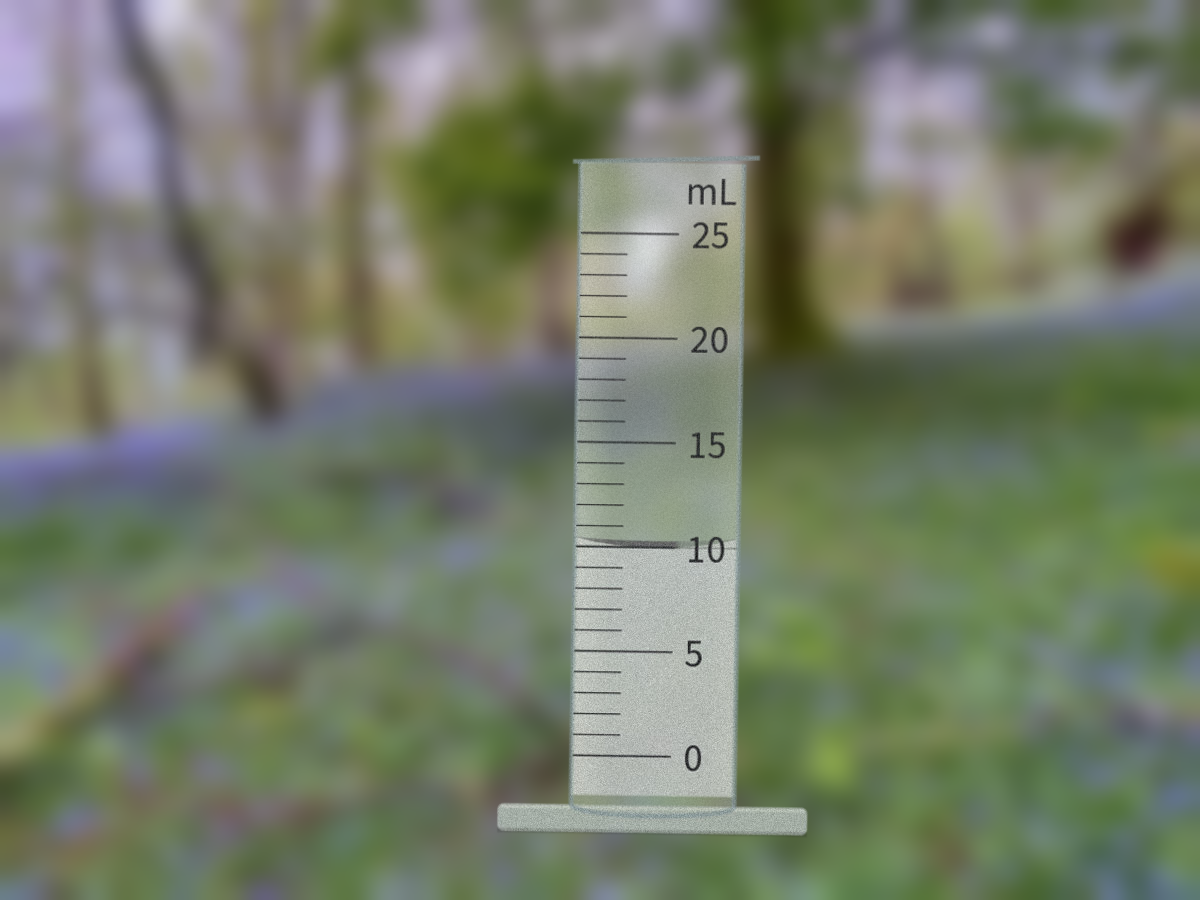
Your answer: 10 mL
